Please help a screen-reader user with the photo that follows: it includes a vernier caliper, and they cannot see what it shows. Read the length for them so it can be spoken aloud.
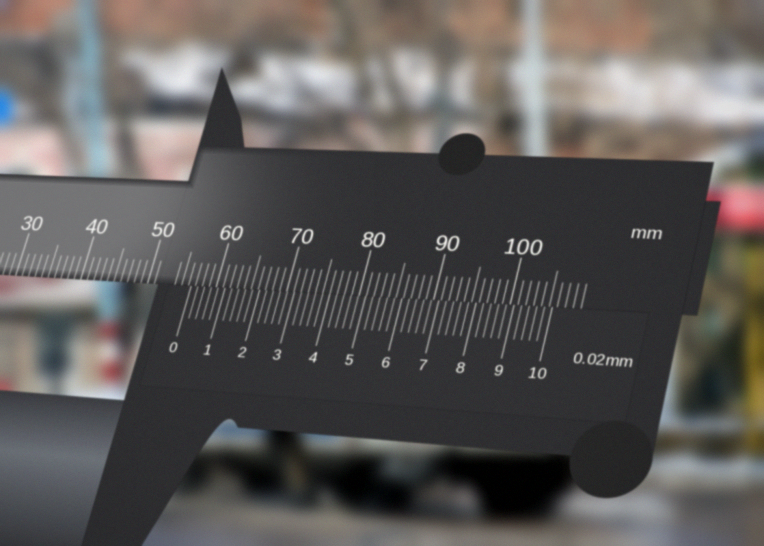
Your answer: 56.4 mm
